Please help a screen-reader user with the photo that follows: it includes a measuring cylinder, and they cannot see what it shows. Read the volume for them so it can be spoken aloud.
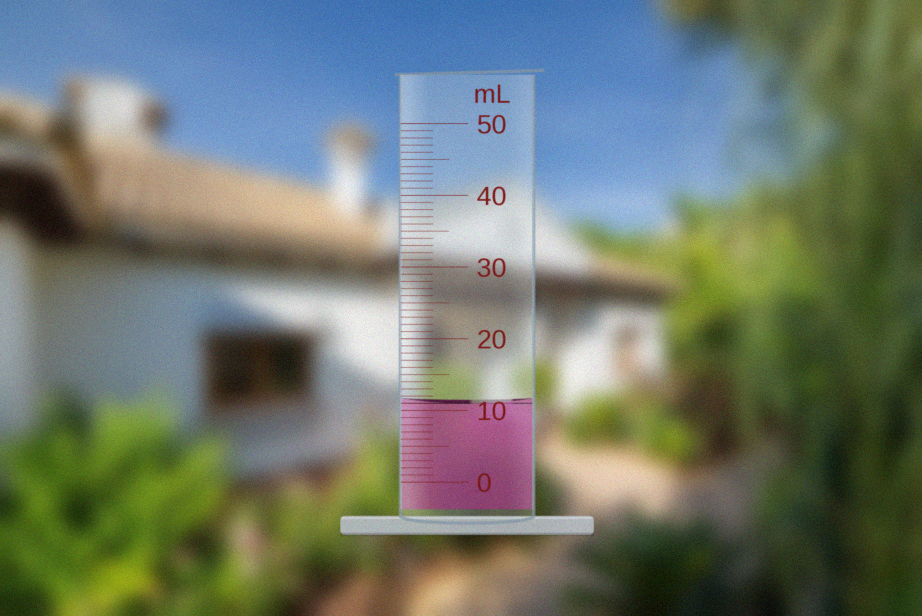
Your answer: 11 mL
